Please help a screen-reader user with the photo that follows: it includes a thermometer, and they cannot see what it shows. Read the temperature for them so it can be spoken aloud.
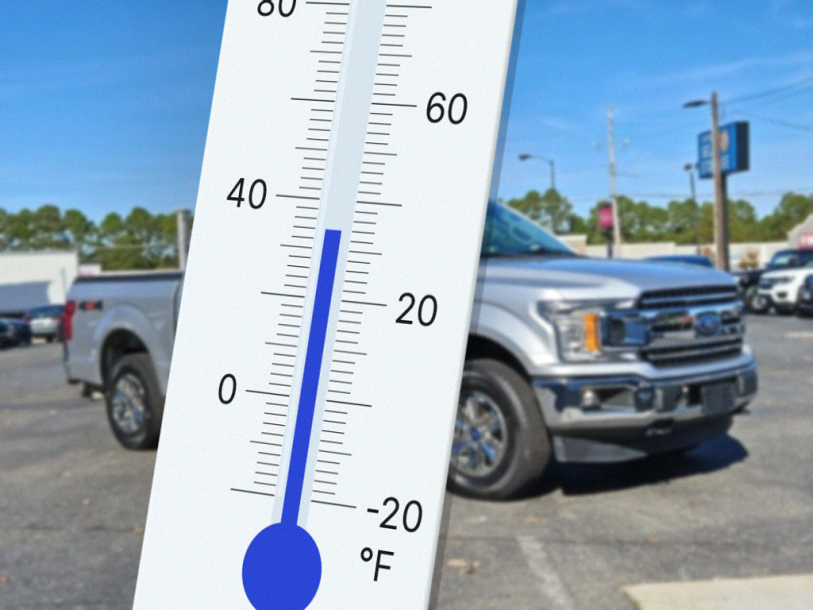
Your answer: 34 °F
